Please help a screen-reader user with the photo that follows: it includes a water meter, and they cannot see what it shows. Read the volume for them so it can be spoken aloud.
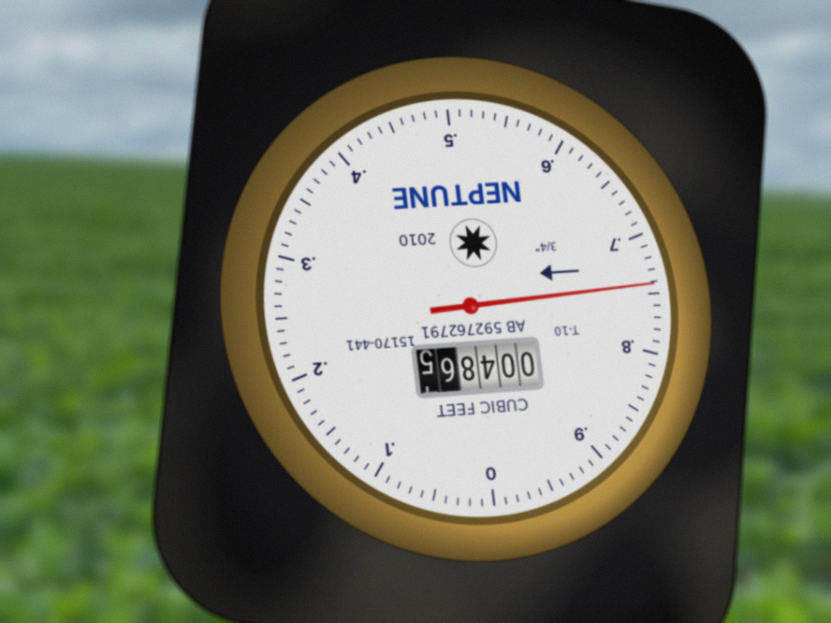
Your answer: 4864.74 ft³
